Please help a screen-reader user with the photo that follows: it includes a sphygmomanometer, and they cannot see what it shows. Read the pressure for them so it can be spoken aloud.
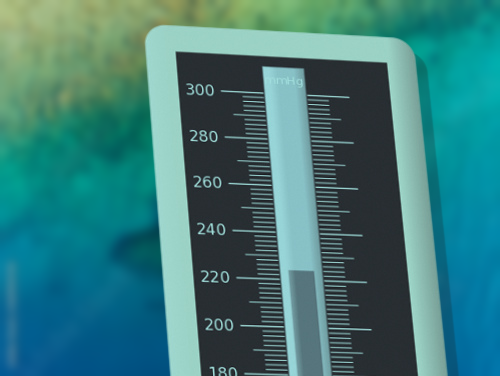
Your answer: 224 mmHg
